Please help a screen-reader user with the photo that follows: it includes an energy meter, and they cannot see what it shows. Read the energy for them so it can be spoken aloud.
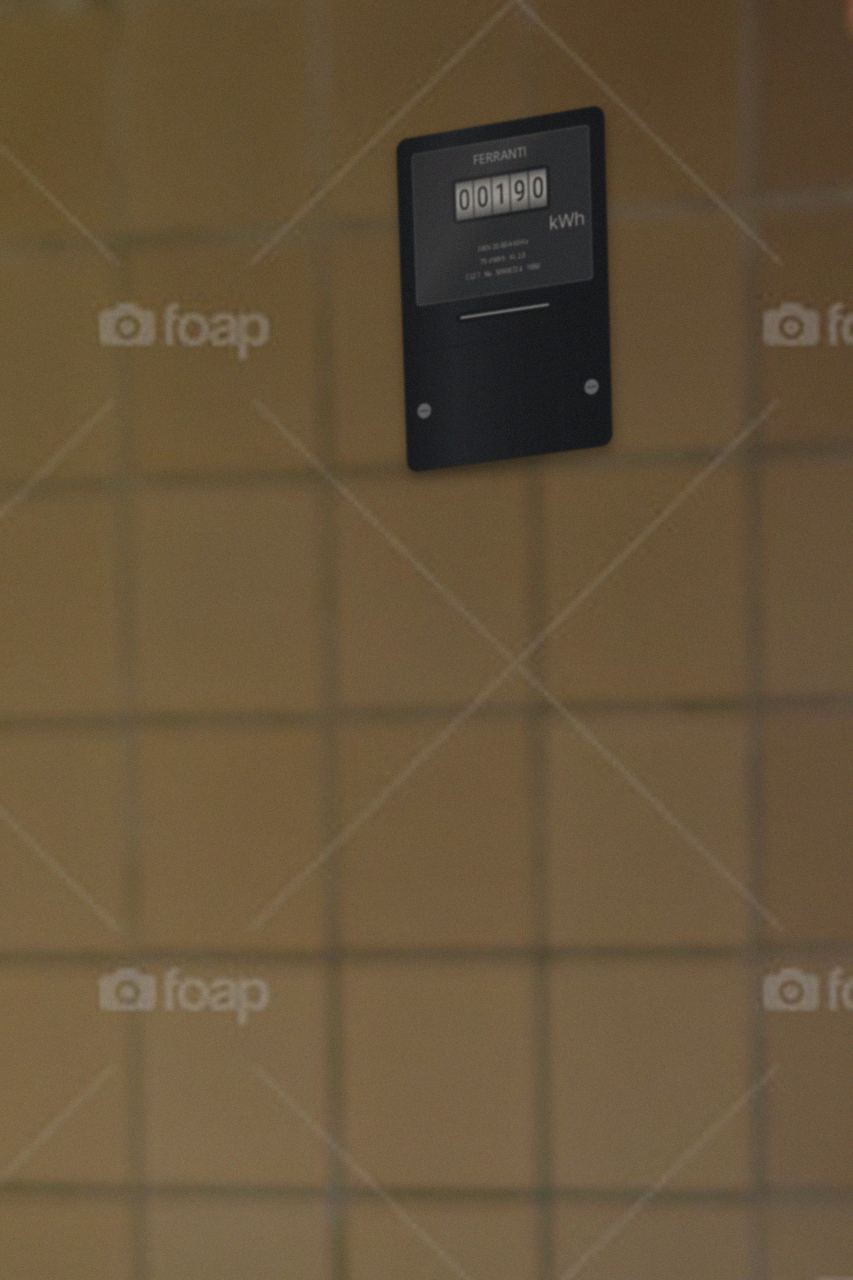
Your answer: 190 kWh
